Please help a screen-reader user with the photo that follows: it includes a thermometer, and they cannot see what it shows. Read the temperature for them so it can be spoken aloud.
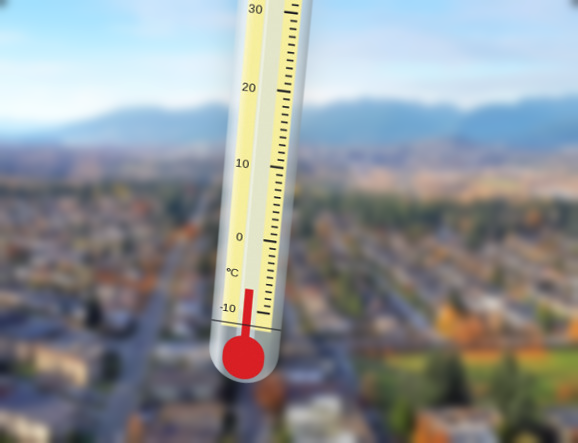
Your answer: -7 °C
